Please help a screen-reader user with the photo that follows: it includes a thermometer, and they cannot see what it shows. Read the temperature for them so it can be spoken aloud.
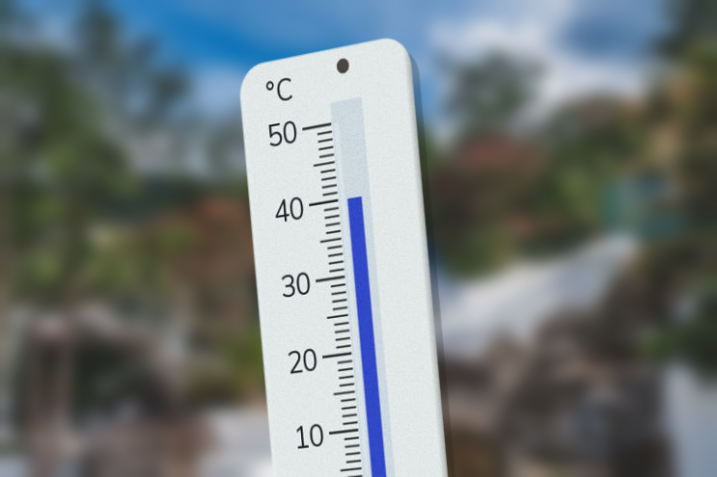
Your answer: 40 °C
